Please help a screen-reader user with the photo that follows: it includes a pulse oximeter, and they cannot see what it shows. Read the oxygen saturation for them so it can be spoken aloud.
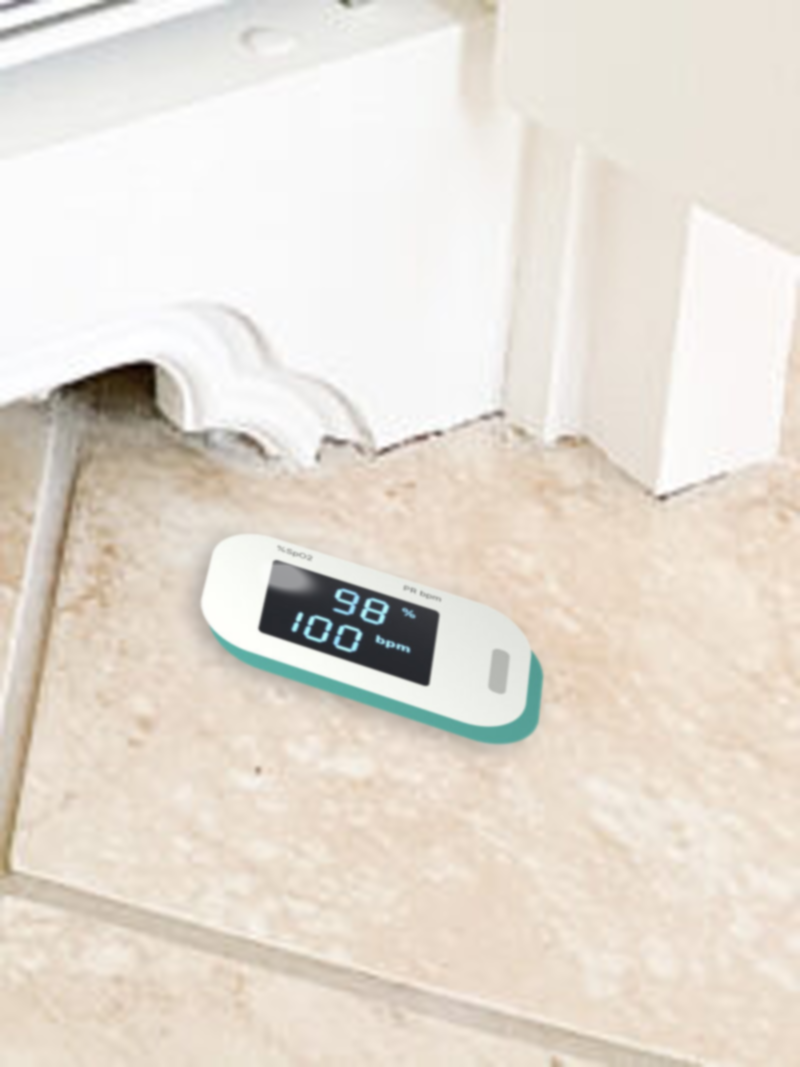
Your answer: 98 %
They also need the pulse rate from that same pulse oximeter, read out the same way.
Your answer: 100 bpm
